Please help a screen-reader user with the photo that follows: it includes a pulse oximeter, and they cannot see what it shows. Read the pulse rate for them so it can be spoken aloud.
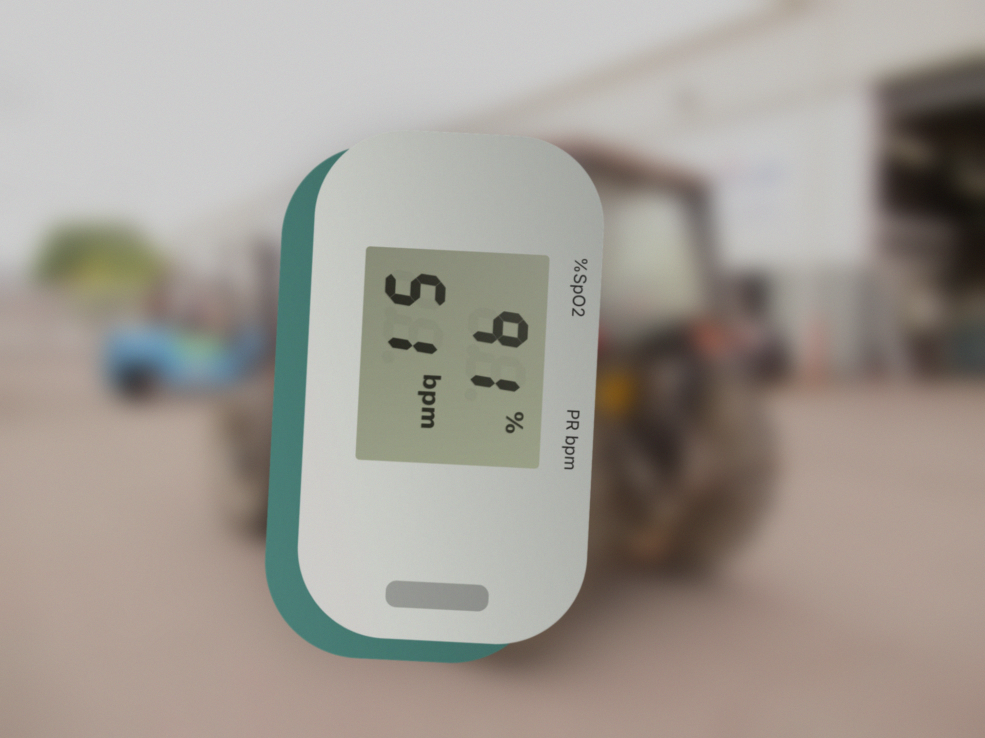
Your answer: 51 bpm
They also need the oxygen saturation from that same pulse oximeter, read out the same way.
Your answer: 91 %
